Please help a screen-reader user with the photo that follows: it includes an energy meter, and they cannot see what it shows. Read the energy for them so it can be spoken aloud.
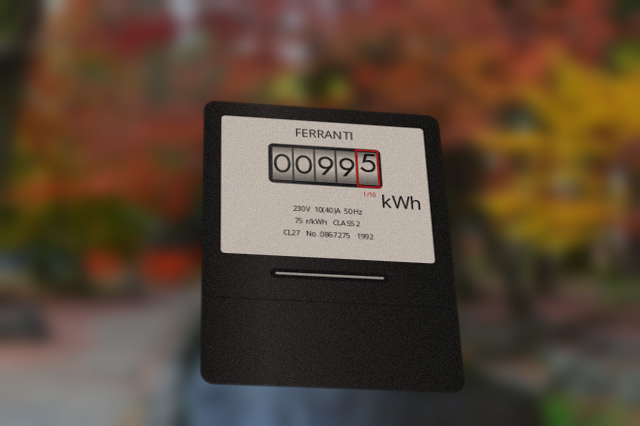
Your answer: 99.5 kWh
